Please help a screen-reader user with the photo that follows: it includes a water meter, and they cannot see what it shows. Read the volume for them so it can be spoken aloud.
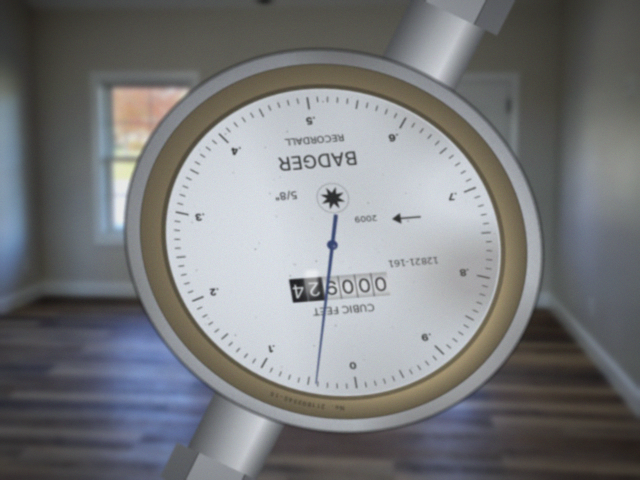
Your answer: 924.04 ft³
